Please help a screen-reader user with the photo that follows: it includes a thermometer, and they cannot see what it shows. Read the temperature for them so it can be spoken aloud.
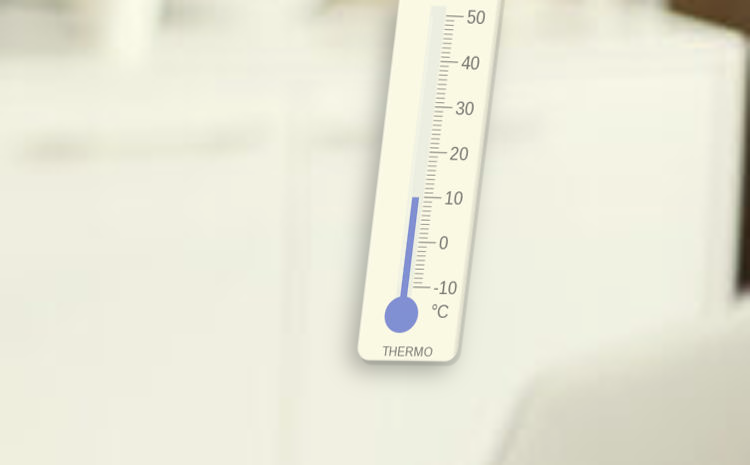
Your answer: 10 °C
